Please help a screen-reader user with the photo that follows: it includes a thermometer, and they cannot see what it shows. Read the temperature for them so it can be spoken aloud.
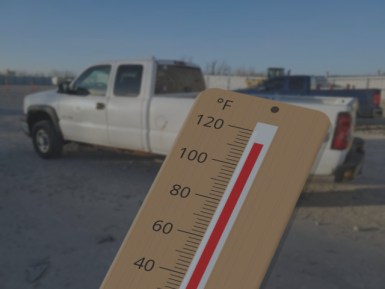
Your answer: 114 °F
